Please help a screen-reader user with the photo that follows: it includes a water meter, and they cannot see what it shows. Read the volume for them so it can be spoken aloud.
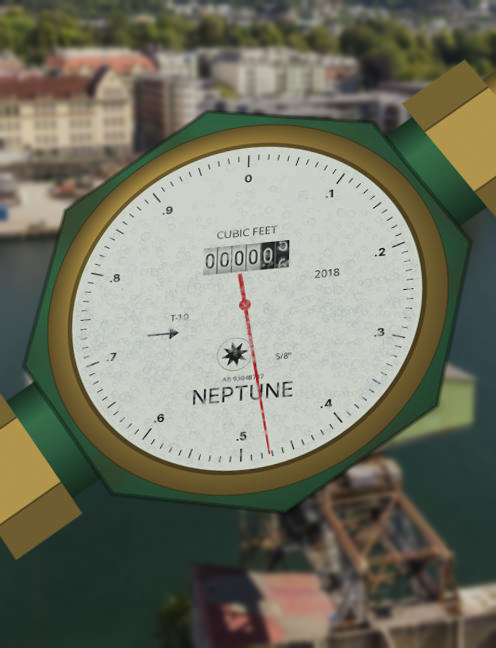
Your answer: 5.47 ft³
